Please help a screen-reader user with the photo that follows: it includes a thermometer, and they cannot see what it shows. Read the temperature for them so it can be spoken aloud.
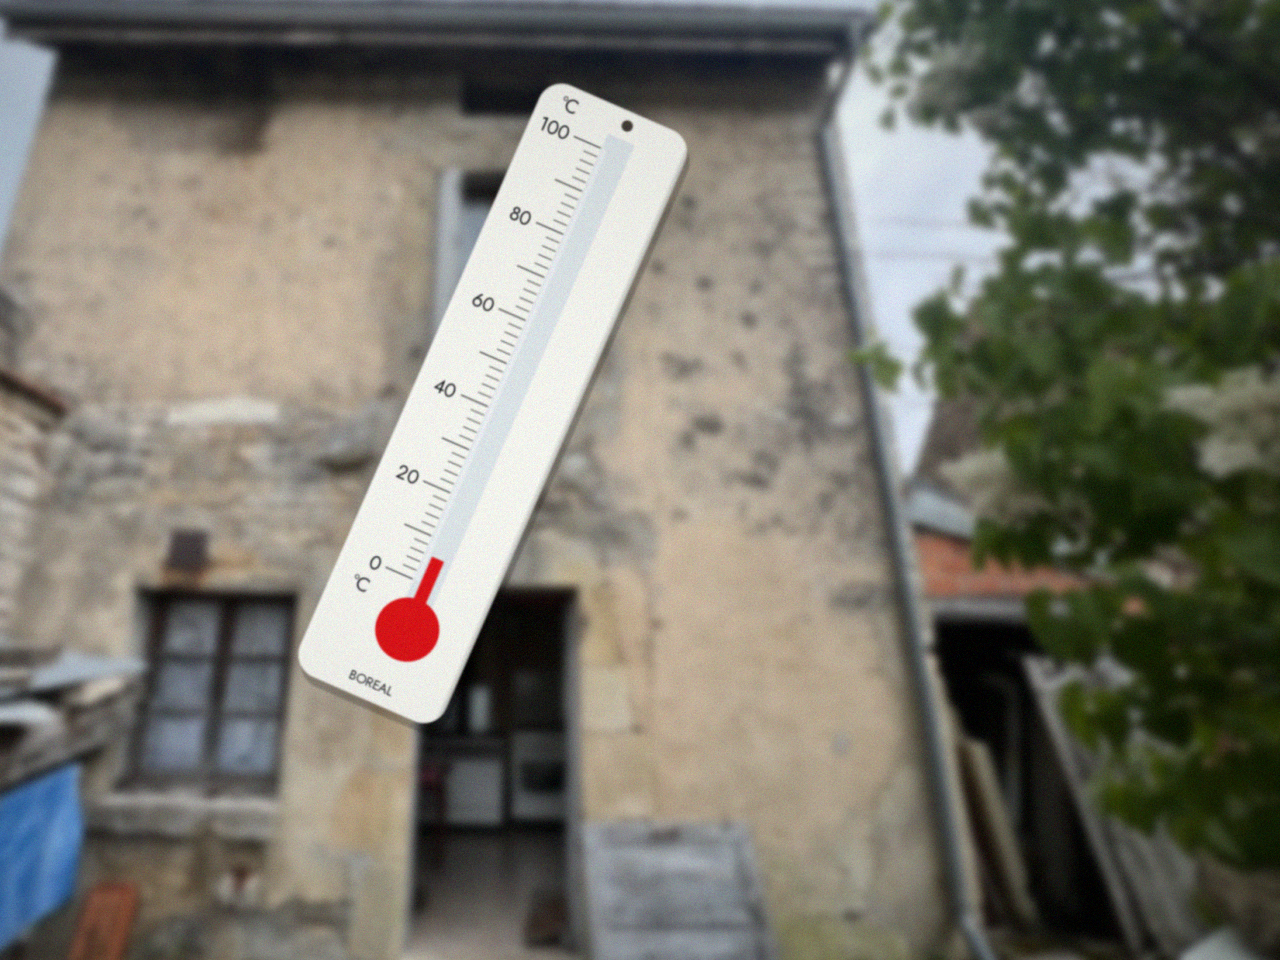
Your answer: 6 °C
